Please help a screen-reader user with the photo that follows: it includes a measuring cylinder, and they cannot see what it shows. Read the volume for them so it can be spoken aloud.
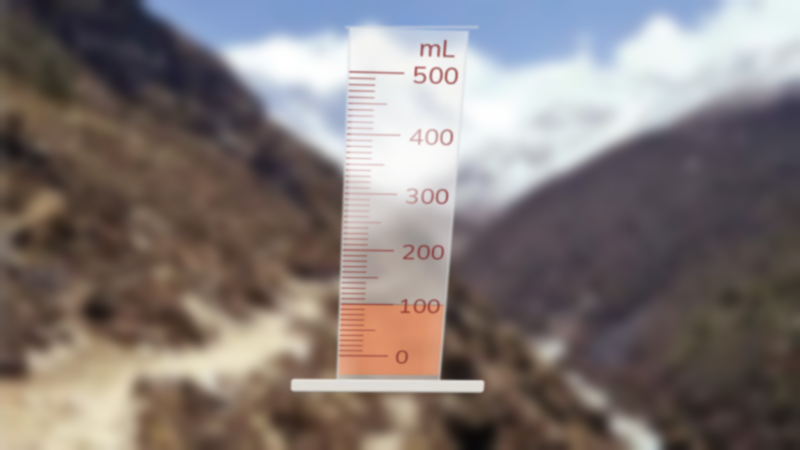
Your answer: 100 mL
